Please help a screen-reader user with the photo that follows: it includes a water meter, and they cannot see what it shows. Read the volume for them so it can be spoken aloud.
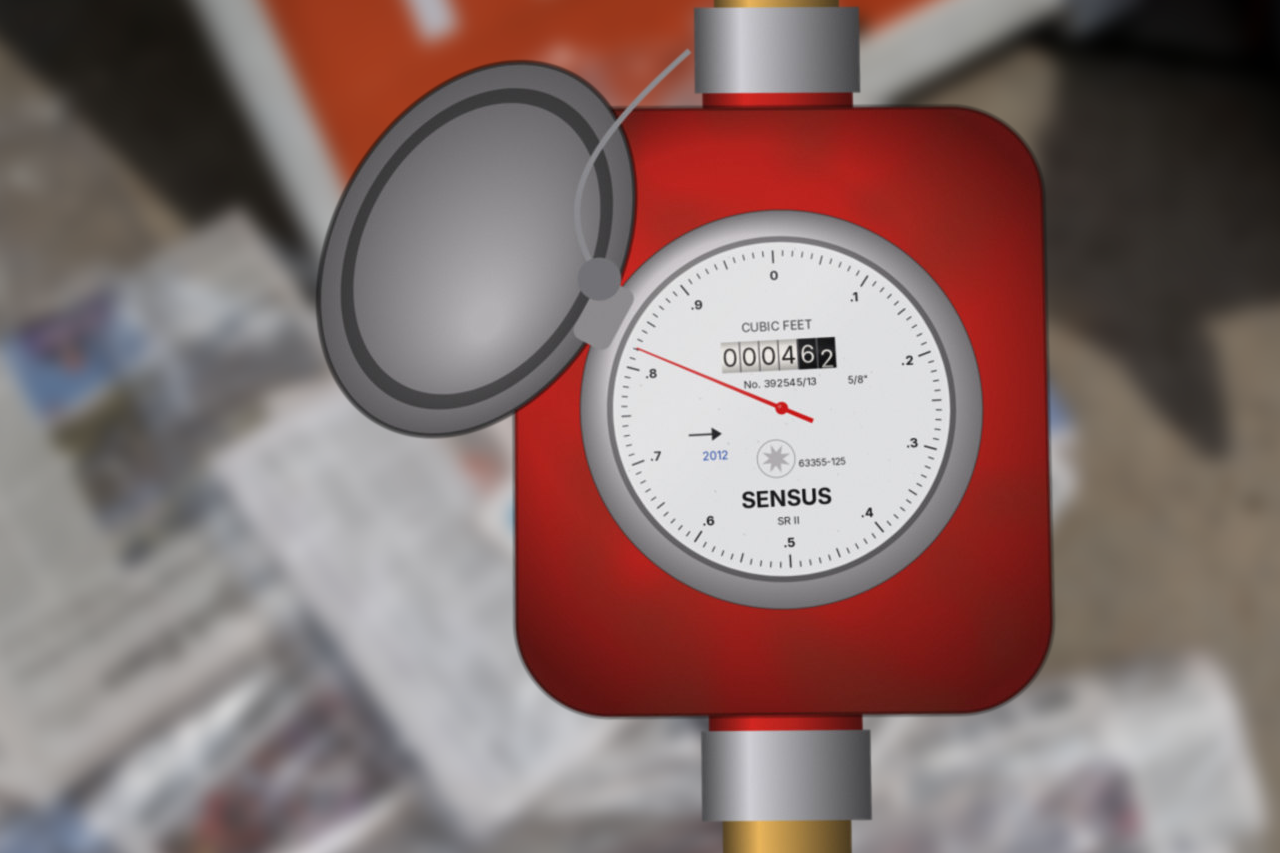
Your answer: 461.82 ft³
